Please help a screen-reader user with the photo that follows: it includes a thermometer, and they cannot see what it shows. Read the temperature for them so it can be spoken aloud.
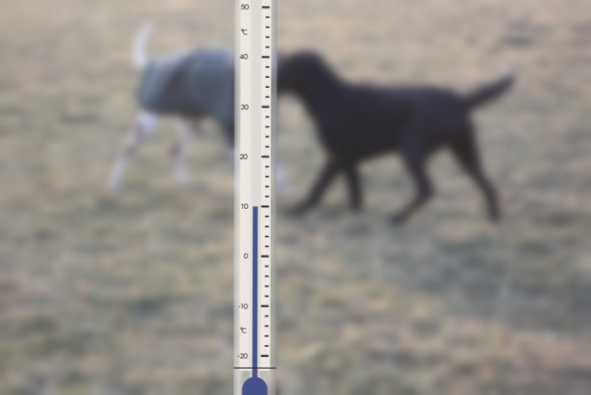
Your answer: 10 °C
